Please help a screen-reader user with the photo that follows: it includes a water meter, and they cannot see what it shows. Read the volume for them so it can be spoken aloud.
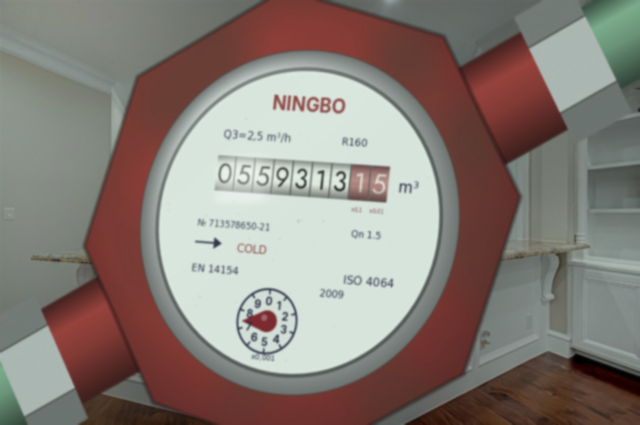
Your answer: 559313.157 m³
